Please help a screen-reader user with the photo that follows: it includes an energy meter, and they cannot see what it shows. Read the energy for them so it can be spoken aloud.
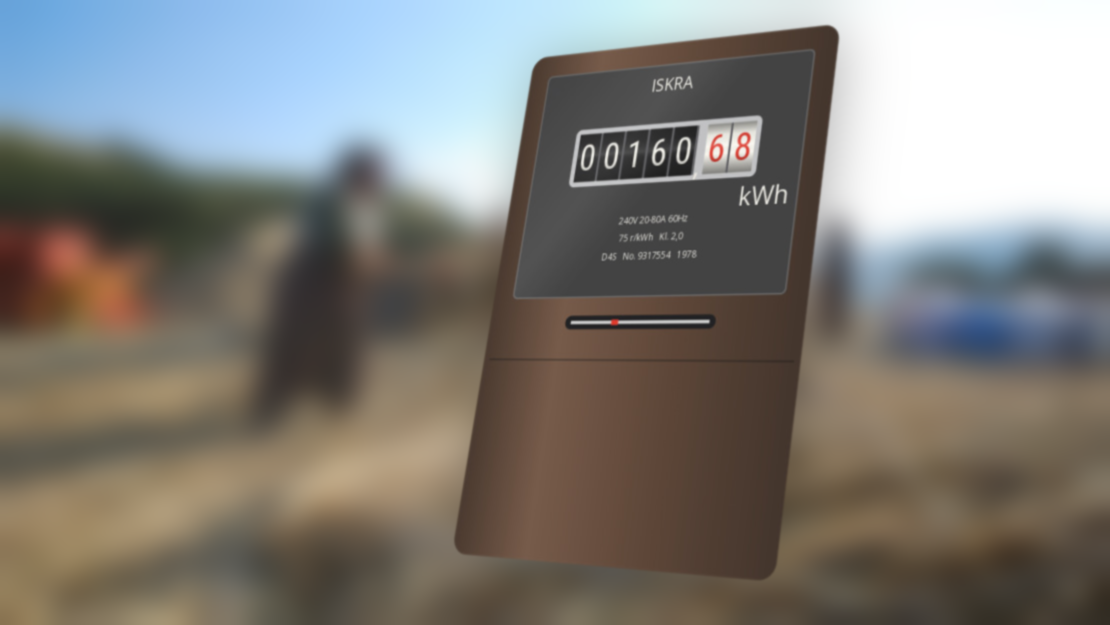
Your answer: 160.68 kWh
